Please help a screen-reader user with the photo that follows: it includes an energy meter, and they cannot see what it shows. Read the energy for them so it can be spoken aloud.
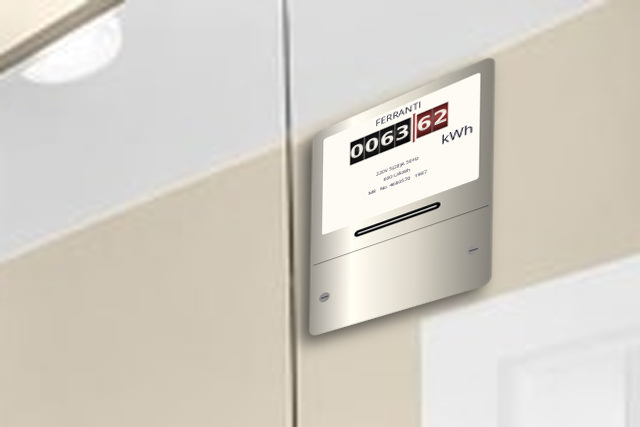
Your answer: 63.62 kWh
